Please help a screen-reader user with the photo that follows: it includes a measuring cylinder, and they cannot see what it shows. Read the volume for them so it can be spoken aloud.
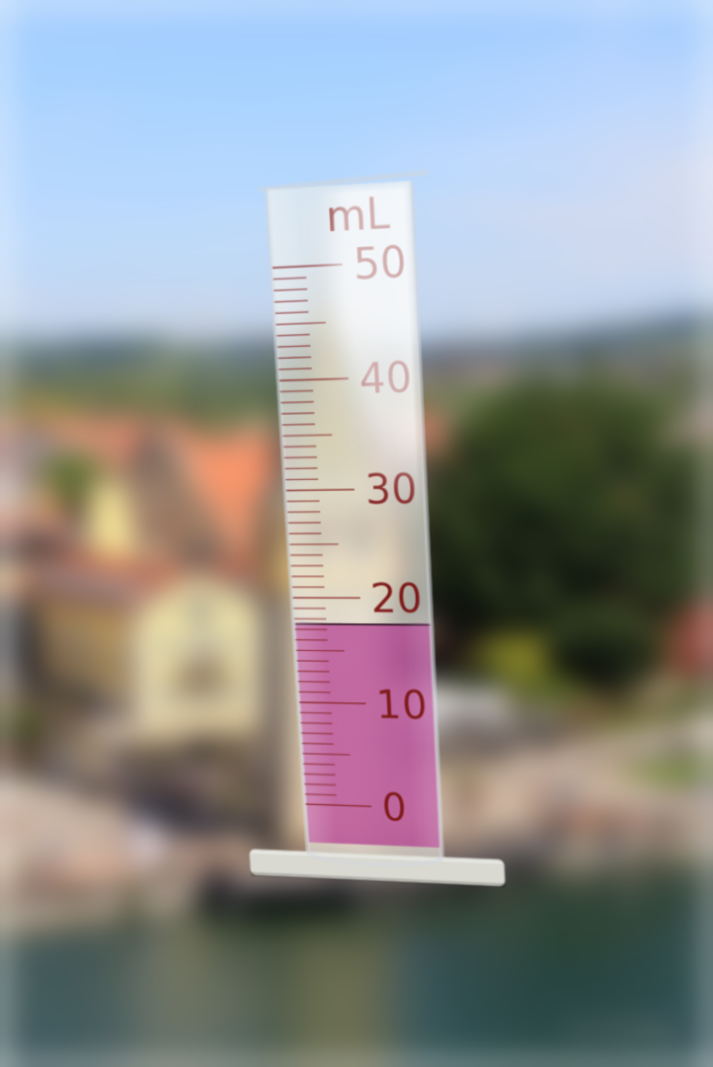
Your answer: 17.5 mL
